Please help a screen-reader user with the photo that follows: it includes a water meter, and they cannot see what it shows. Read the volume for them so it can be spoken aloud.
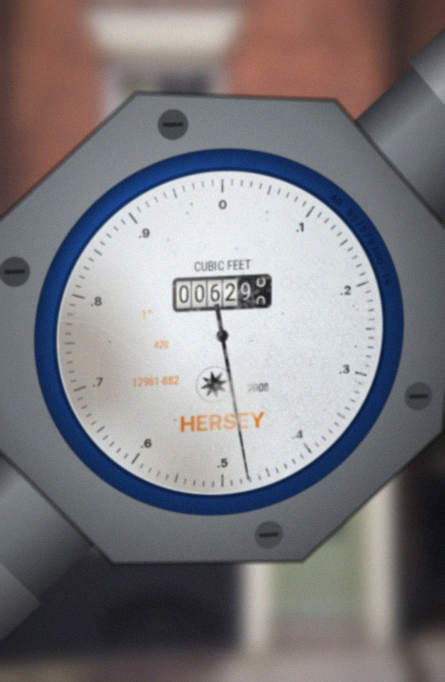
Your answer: 6298.47 ft³
